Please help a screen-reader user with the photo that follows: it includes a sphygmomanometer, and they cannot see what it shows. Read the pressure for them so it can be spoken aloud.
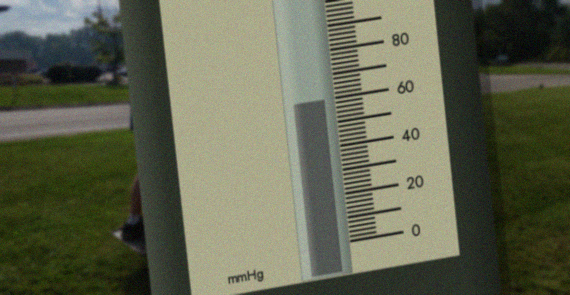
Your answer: 60 mmHg
